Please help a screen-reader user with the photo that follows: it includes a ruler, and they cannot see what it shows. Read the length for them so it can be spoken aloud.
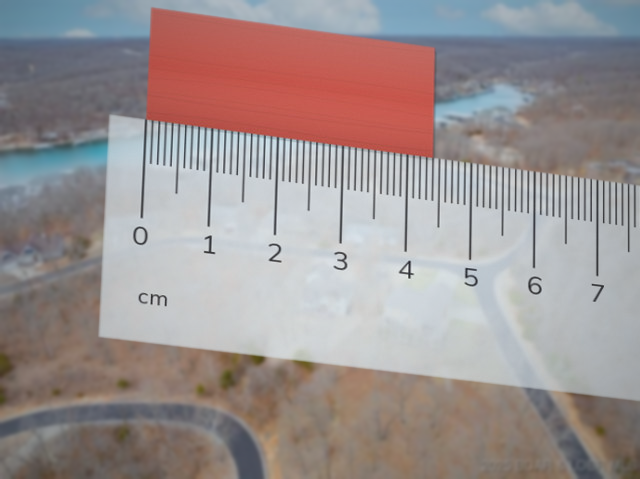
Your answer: 4.4 cm
